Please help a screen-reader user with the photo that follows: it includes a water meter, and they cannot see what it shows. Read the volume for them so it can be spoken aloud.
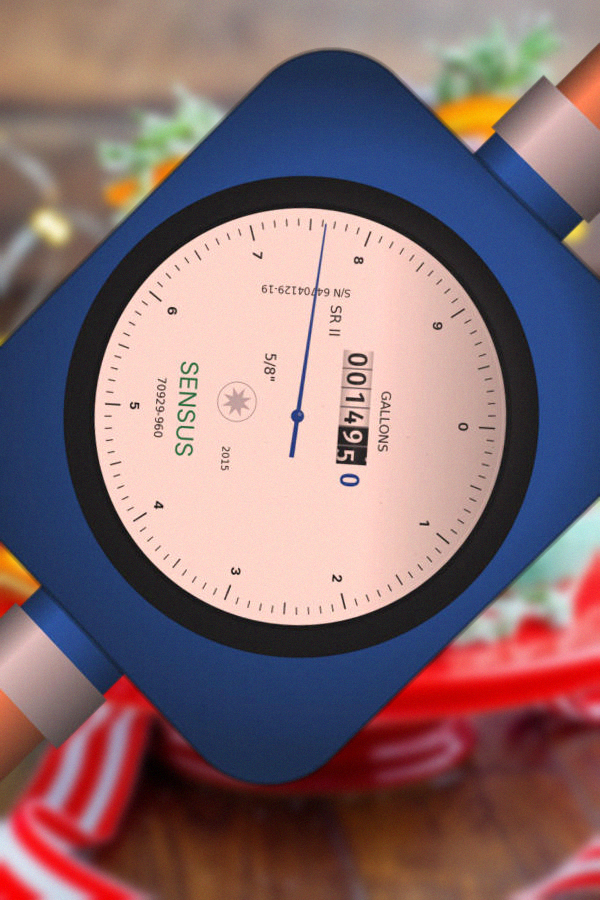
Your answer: 14947.6 gal
